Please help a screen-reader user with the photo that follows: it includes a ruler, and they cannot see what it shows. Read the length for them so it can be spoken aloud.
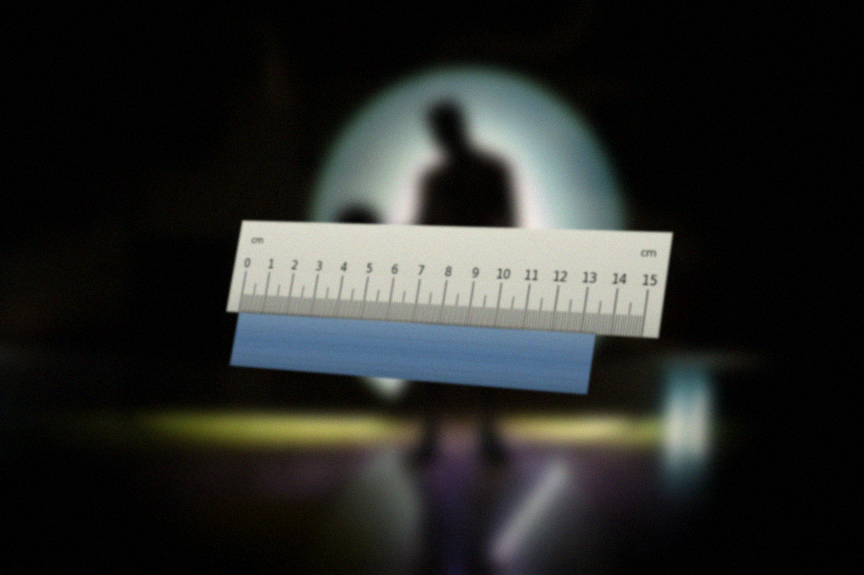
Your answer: 13.5 cm
